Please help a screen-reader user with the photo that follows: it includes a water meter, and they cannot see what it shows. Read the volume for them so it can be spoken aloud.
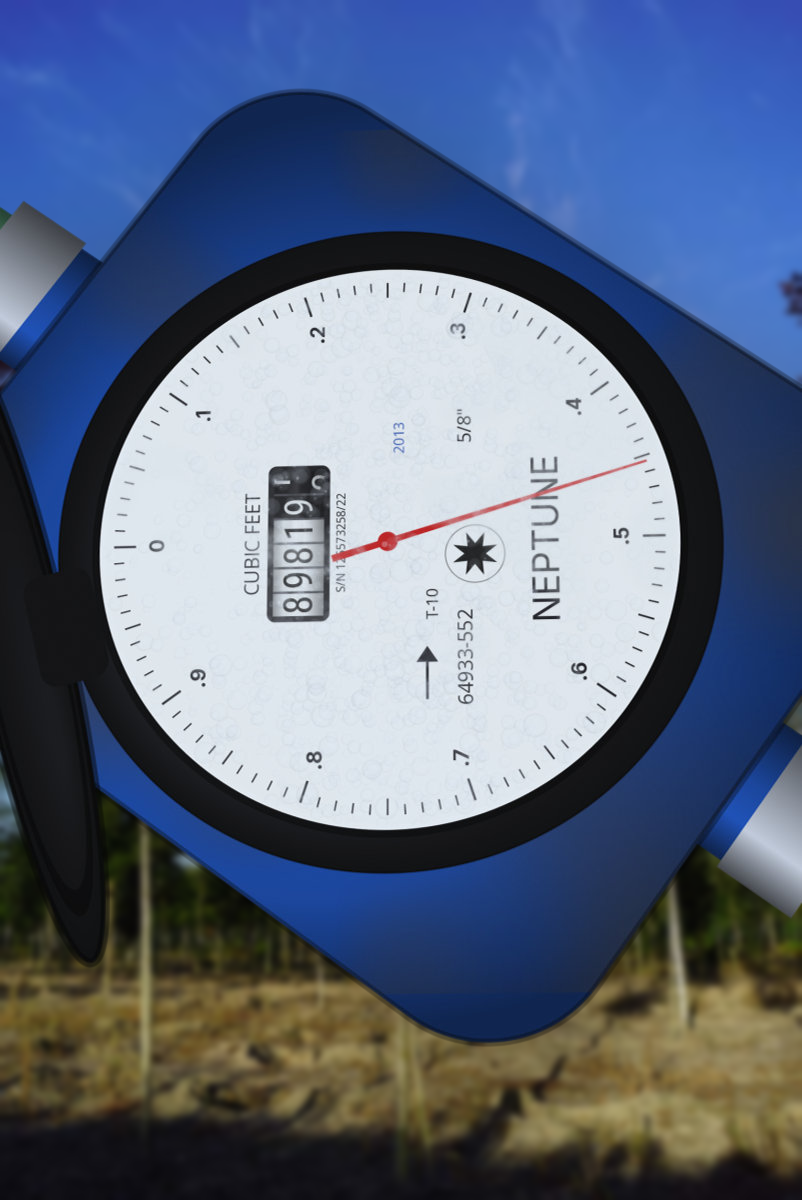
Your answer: 898191.45 ft³
